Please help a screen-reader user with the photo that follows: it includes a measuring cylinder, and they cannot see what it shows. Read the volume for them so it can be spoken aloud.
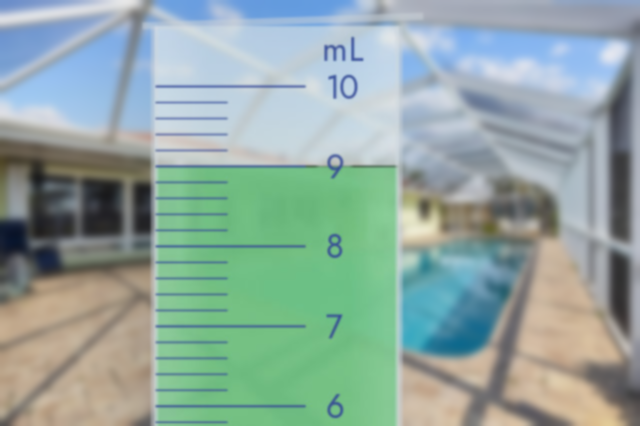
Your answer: 9 mL
